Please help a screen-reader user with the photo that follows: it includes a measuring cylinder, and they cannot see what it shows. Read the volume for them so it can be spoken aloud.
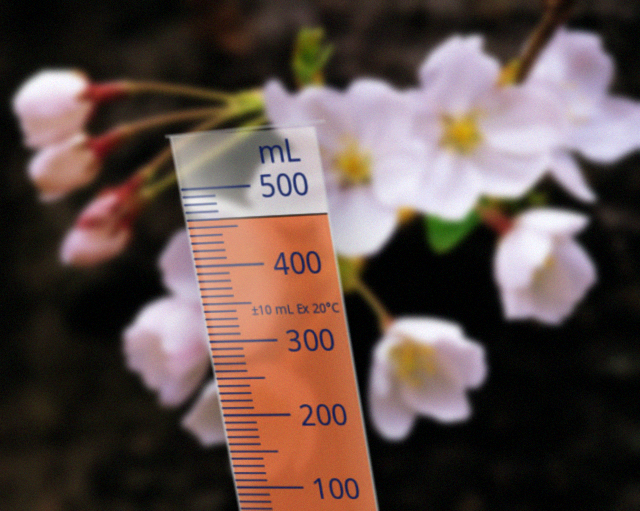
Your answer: 460 mL
